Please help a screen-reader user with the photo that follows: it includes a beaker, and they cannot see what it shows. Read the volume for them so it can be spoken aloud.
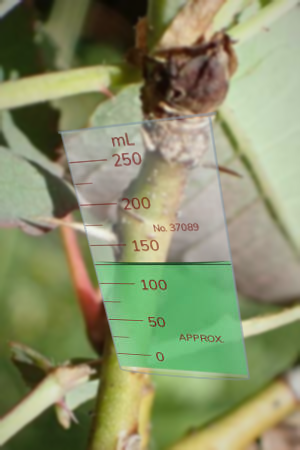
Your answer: 125 mL
